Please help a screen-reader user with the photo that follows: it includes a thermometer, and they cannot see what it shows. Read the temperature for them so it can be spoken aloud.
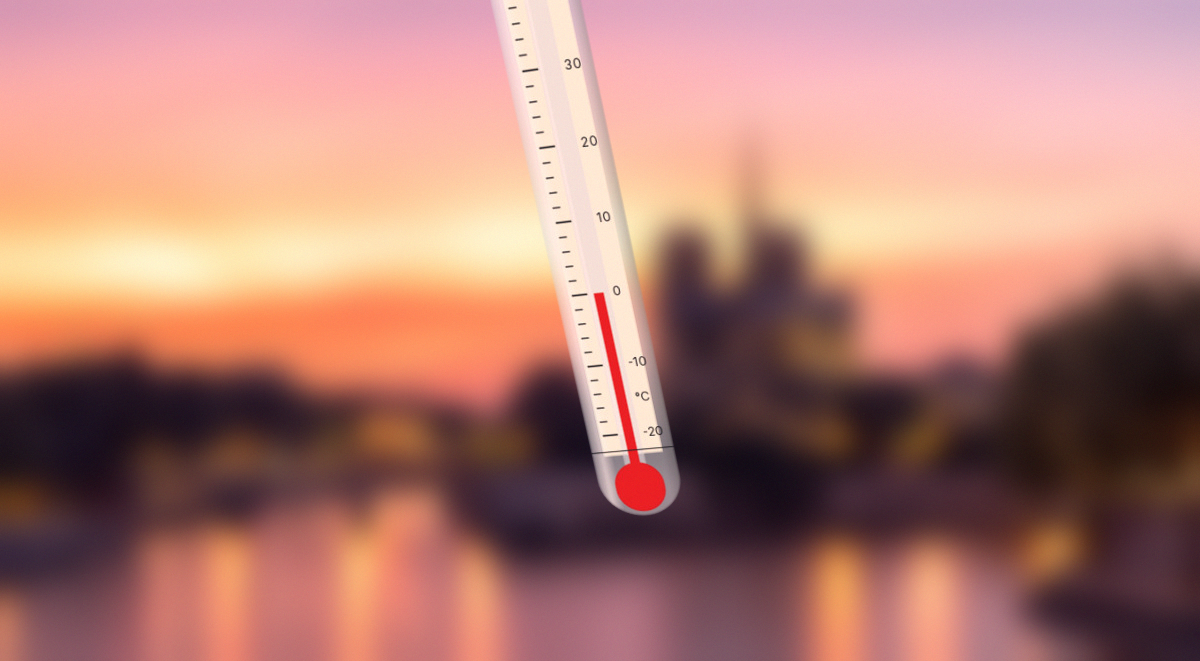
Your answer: 0 °C
